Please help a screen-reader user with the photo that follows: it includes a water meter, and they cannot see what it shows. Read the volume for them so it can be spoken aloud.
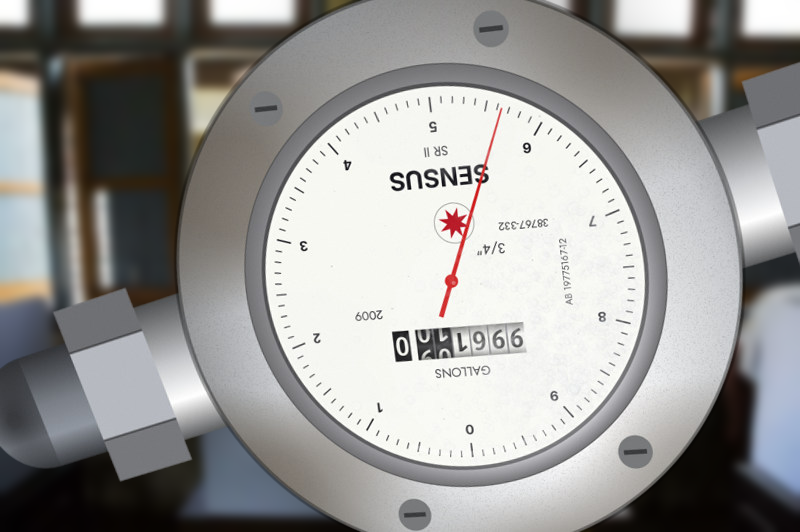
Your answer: 9961095.6 gal
